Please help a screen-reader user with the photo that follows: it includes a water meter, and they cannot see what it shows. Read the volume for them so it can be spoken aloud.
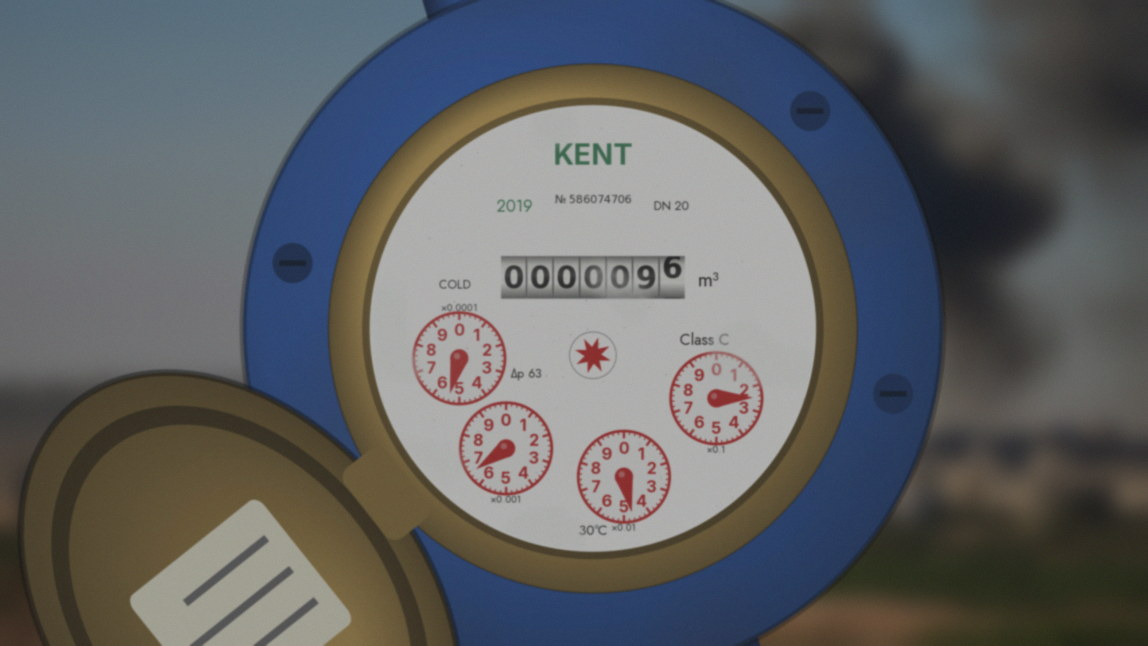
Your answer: 96.2465 m³
